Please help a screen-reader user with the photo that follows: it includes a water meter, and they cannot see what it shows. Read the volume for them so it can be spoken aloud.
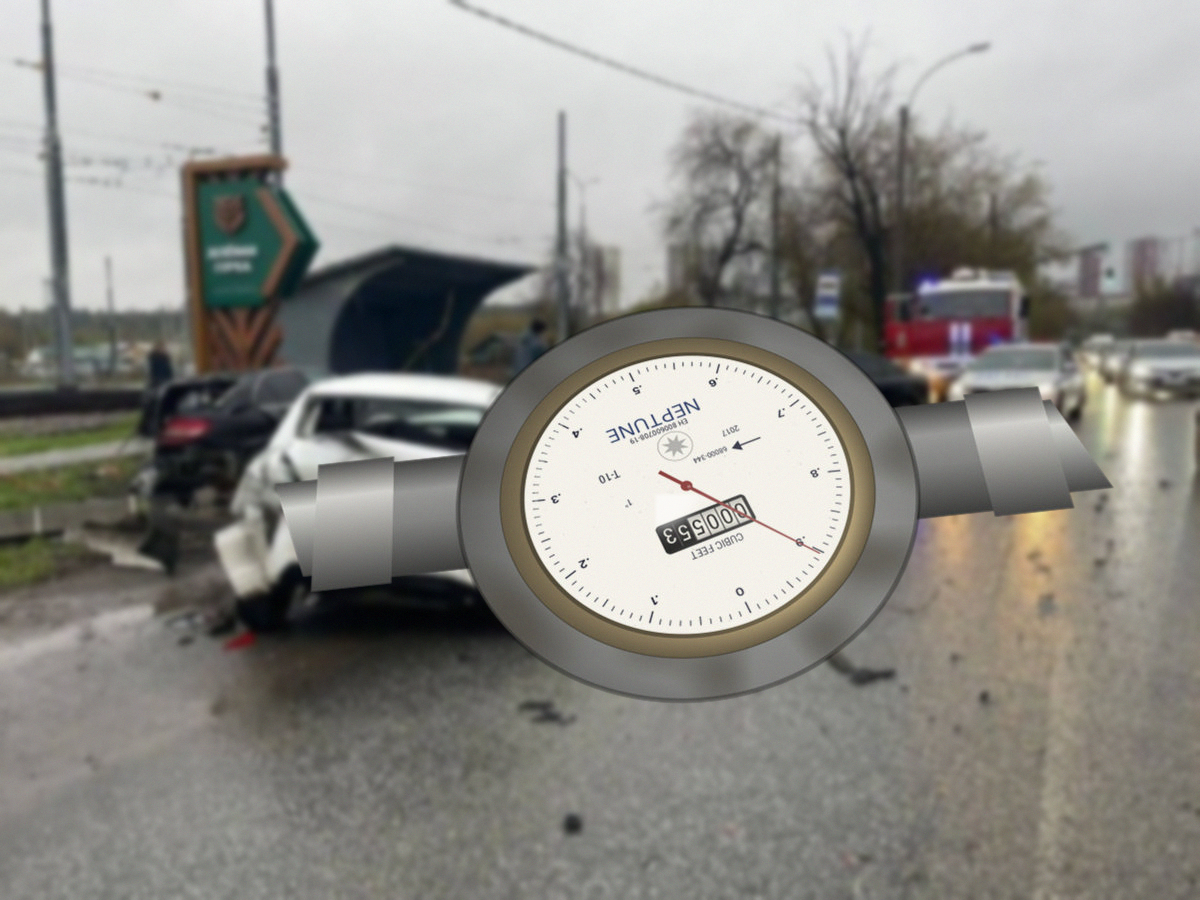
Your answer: 552.90 ft³
